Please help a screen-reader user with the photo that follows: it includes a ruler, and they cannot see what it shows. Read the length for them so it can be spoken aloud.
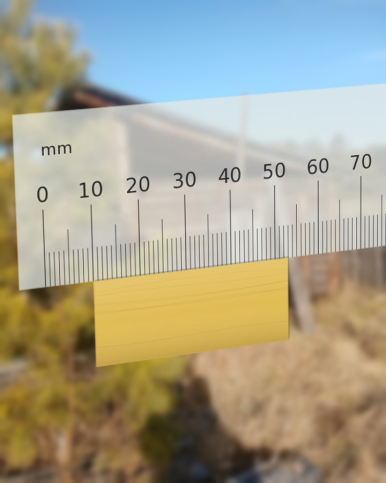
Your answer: 43 mm
